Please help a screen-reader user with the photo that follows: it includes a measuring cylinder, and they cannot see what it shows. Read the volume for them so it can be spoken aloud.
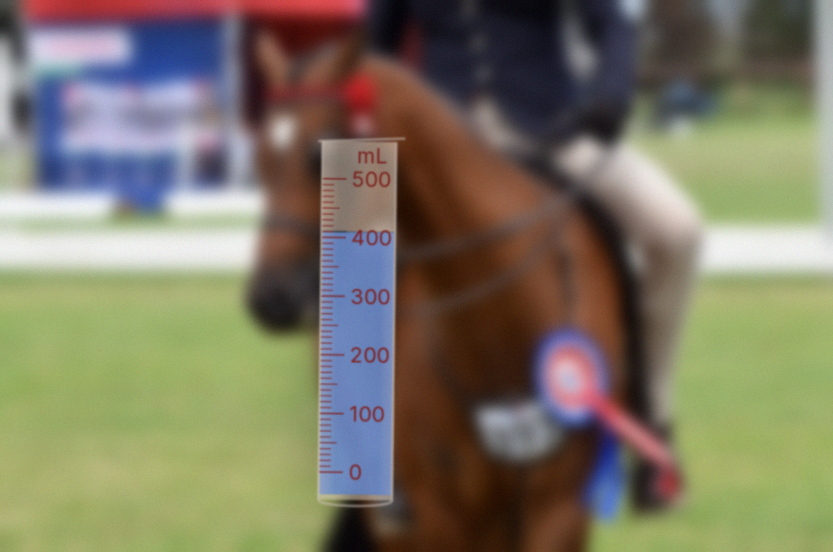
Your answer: 410 mL
